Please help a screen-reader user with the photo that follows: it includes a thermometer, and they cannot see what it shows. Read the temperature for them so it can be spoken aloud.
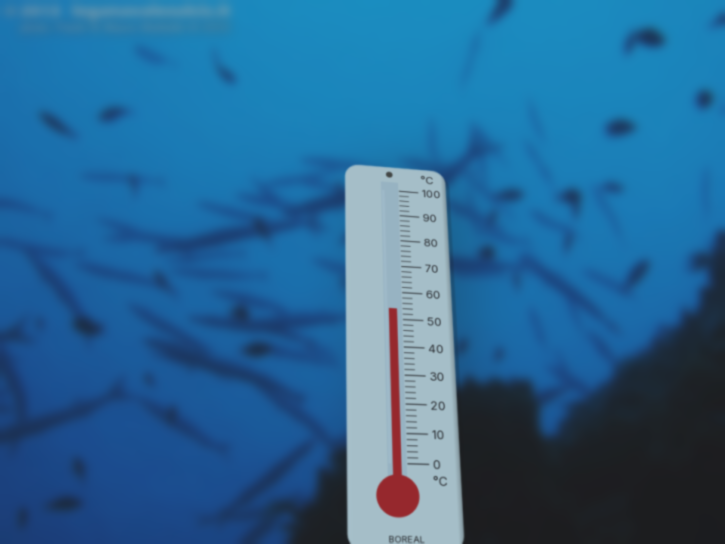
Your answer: 54 °C
